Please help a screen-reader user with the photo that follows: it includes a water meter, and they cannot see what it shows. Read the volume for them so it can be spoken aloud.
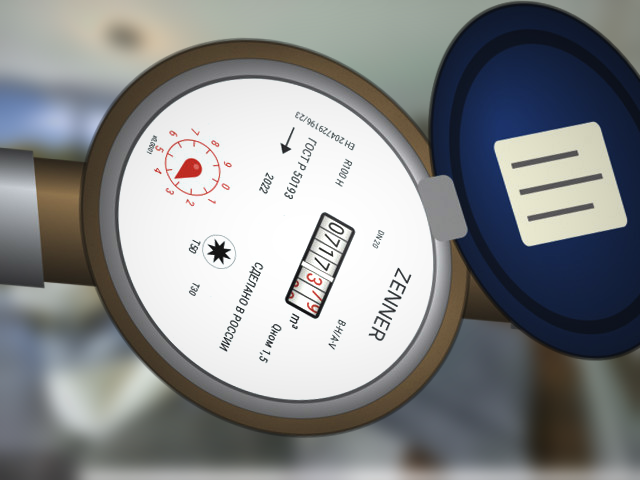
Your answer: 717.3793 m³
